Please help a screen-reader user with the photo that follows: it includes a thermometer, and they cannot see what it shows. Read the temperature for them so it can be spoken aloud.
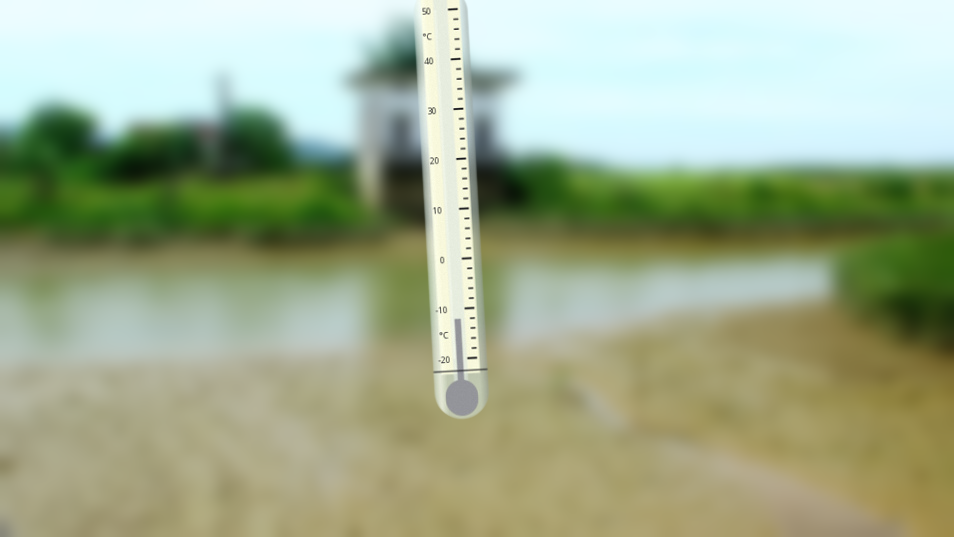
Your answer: -12 °C
